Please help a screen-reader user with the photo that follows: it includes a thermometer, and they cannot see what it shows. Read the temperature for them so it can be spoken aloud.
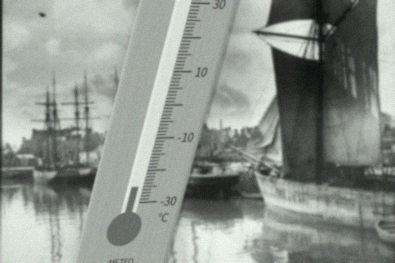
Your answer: -25 °C
